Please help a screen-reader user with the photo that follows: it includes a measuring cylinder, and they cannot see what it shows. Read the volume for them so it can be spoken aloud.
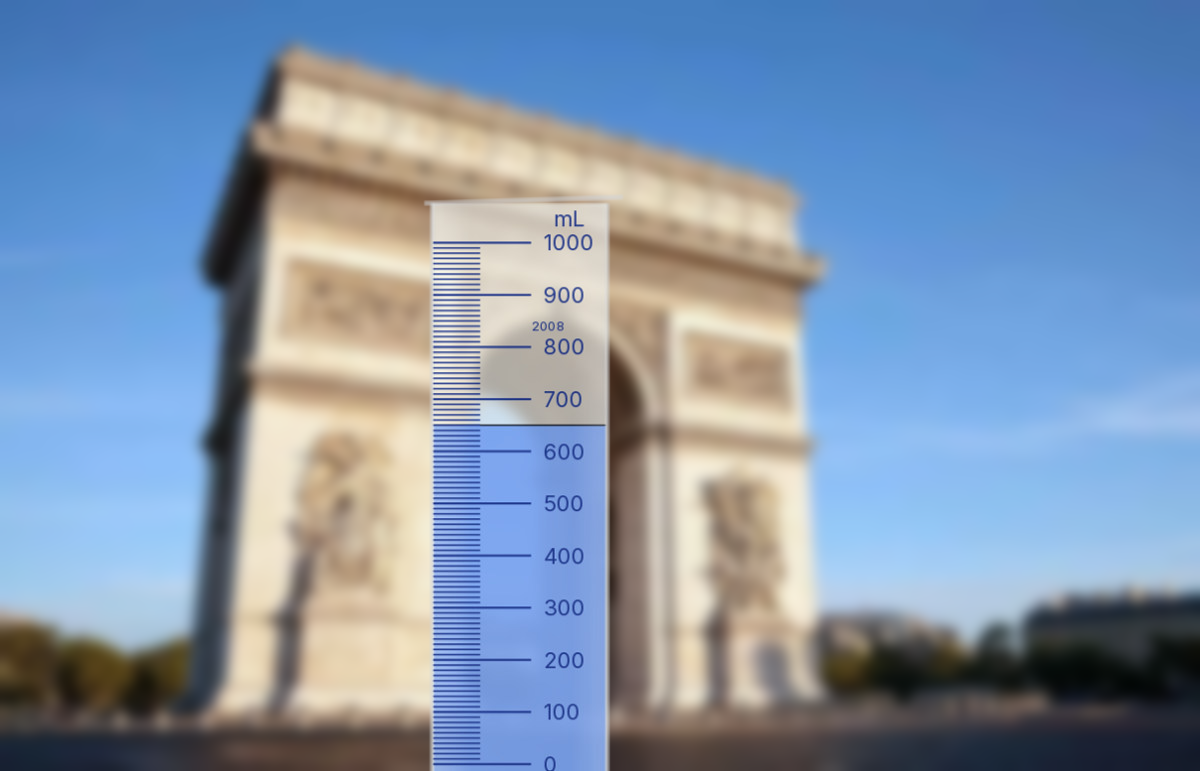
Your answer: 650 mL
